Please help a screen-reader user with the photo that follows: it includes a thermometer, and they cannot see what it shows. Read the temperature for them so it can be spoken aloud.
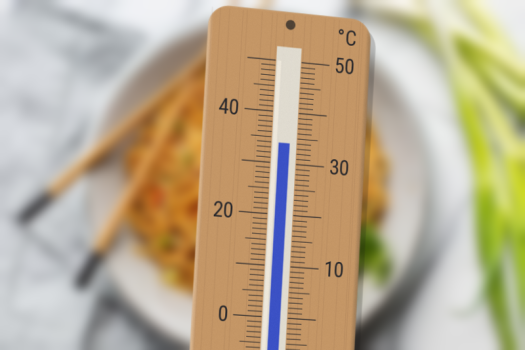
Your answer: 34 °C
